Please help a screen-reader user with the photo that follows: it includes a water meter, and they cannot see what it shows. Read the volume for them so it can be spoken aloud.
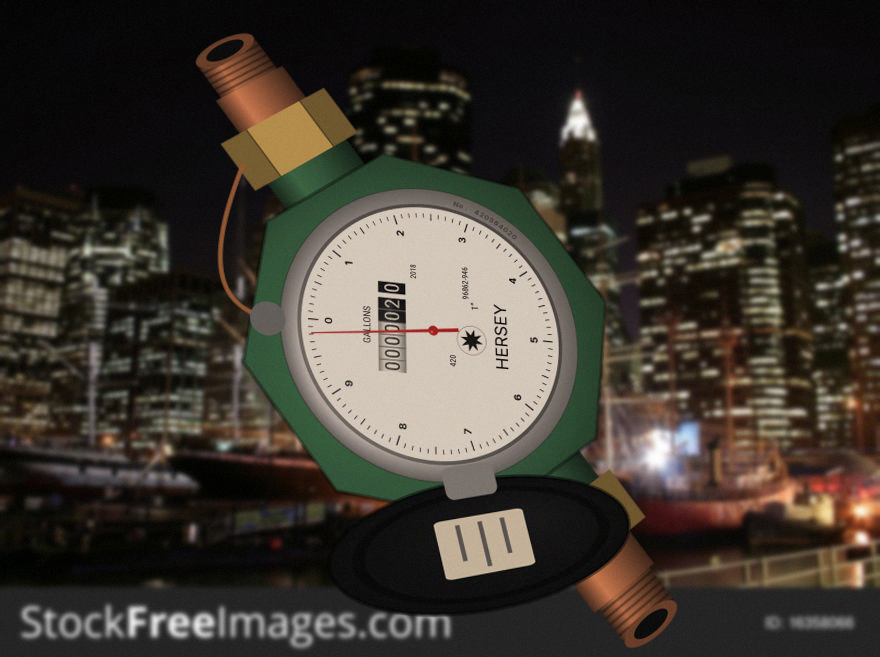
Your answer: 19.8 gal
